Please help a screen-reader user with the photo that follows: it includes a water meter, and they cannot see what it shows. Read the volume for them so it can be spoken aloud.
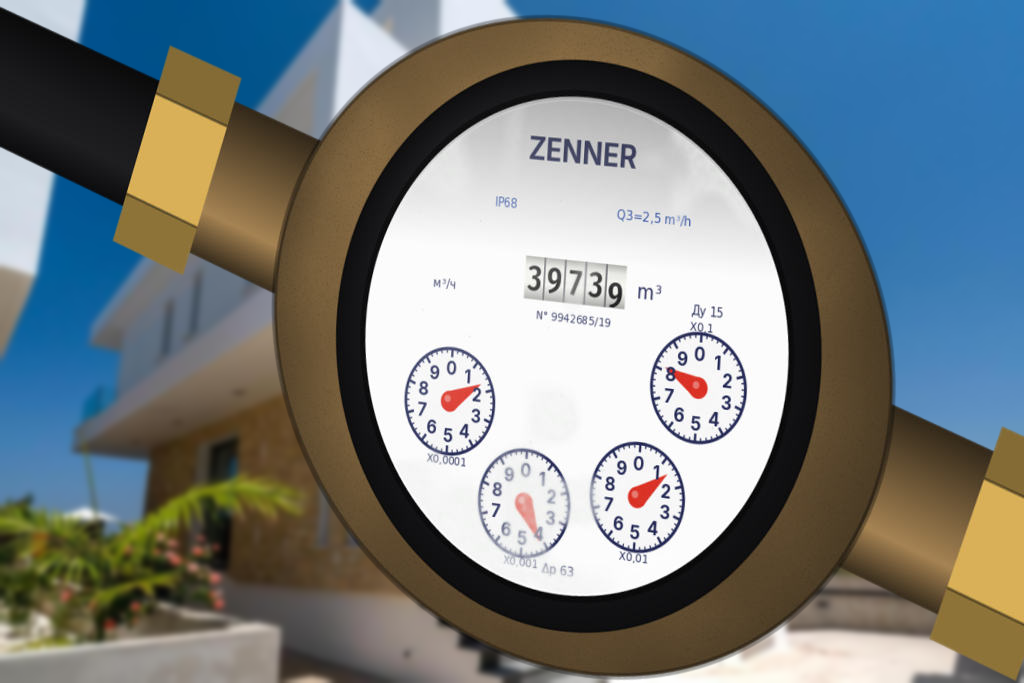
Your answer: 39738.8141 m³
